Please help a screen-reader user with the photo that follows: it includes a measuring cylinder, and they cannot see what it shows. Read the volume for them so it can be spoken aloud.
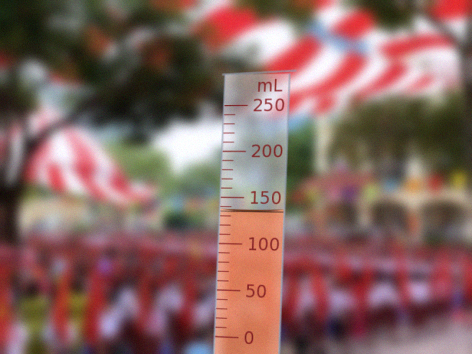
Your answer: 135 mL
